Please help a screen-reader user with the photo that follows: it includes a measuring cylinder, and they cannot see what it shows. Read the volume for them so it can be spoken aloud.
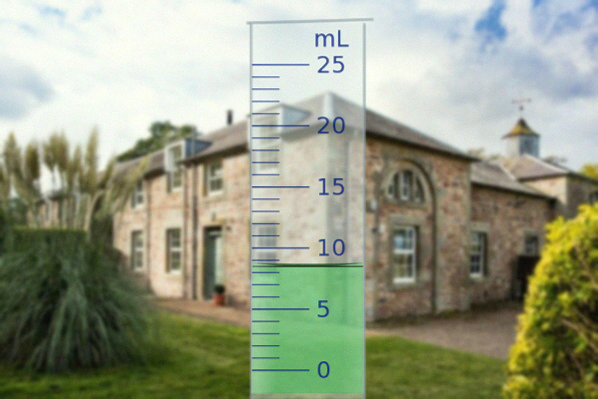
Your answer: 8.5 mL
